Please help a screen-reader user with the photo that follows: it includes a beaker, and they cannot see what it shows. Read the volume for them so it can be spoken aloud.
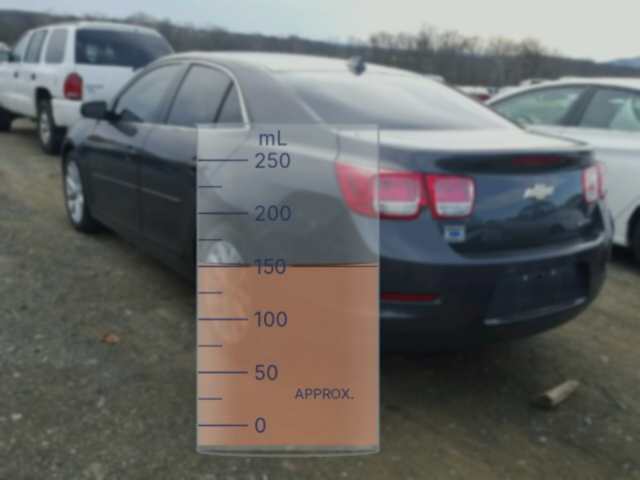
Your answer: 150 mL
